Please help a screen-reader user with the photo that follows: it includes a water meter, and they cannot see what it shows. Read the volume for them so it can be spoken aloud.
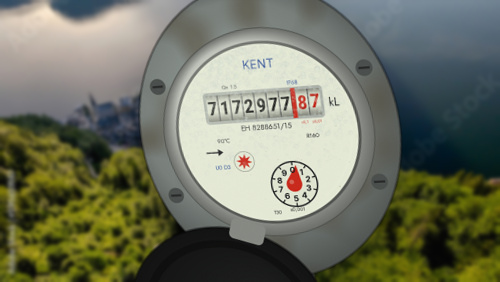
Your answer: 7172977.870 kL
